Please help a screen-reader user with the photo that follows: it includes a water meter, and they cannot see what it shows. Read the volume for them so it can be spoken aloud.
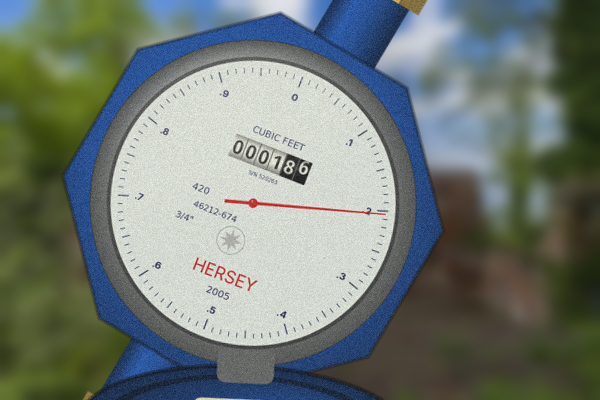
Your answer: 186.20 ft³
